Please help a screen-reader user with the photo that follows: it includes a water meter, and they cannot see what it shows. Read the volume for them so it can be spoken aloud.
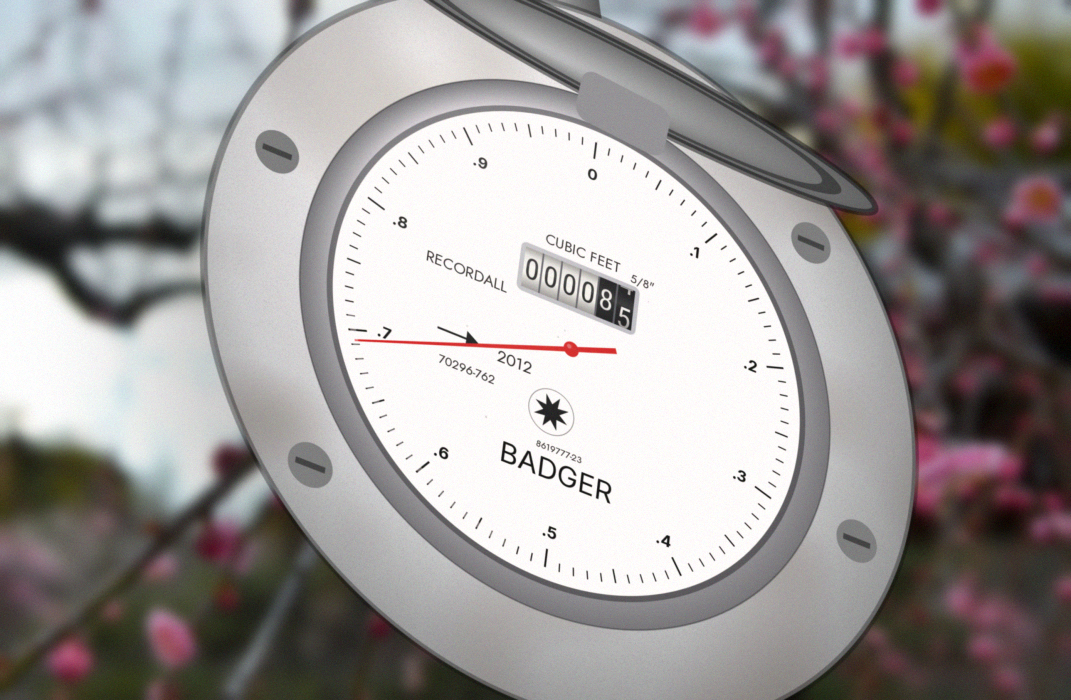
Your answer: 84.69 ft³
